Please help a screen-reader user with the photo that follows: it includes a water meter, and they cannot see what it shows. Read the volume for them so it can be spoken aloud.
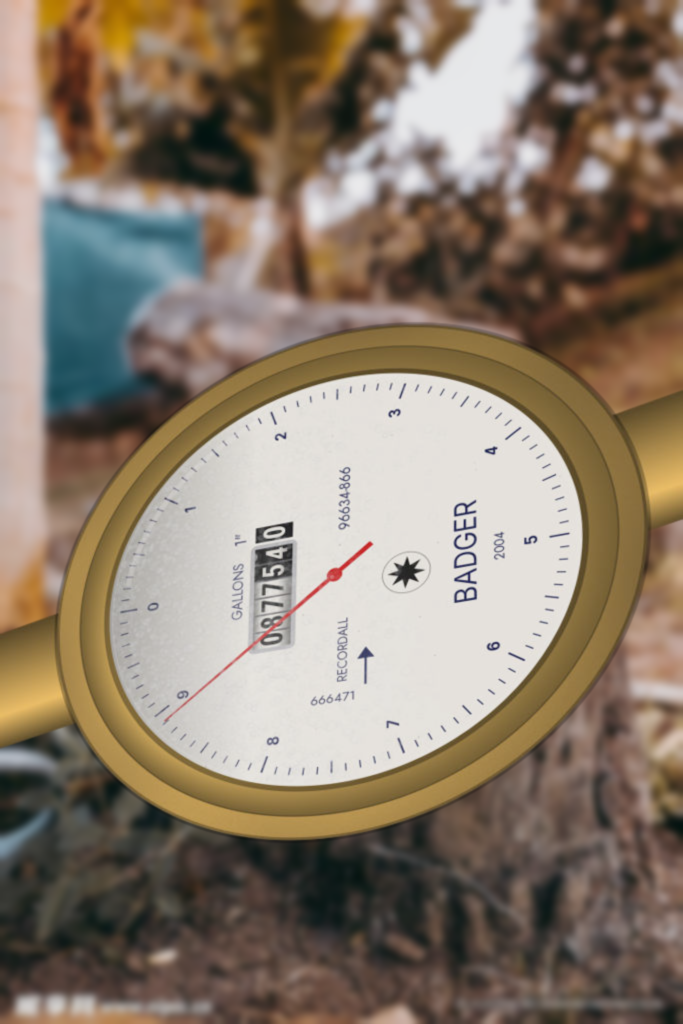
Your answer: 877538.9 gal
